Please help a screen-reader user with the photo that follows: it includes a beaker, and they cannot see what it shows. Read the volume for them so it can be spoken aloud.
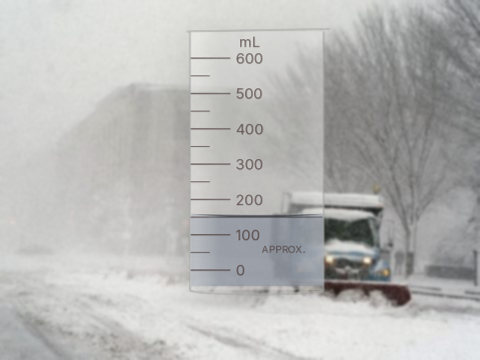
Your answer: 150 mL
